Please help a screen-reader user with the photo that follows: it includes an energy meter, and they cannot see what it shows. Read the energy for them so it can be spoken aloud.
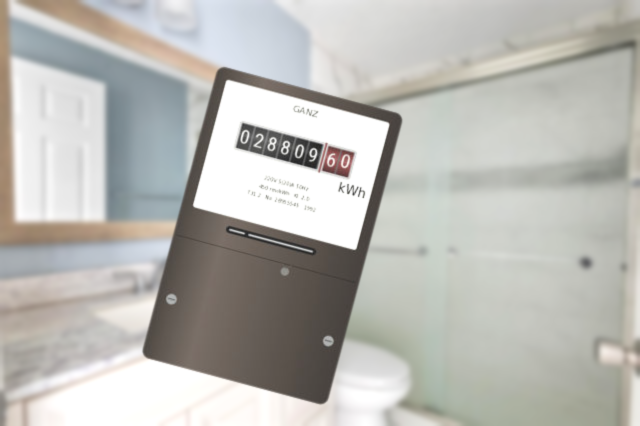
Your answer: 28809.60 kWh
